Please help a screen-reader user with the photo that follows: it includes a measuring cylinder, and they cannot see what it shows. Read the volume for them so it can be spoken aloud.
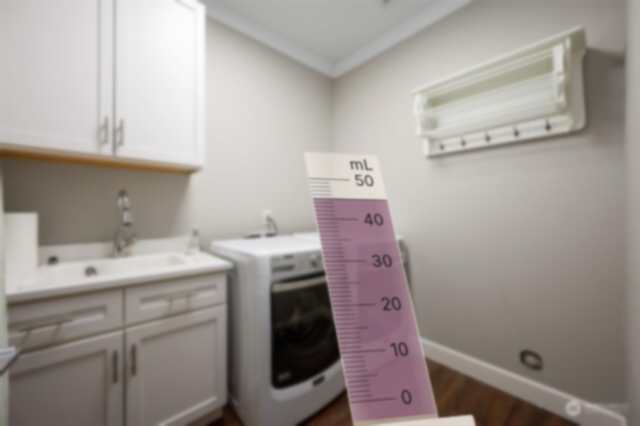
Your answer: 45 mL
